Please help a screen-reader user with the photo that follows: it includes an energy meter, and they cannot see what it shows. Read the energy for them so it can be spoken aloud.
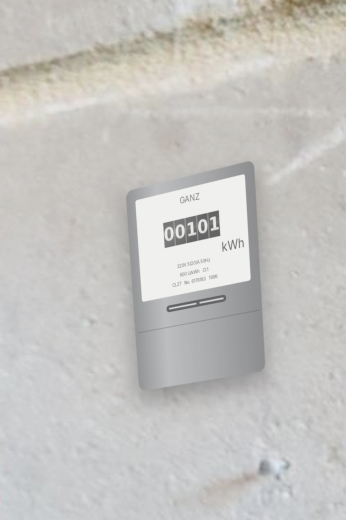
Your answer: 101 kWh
